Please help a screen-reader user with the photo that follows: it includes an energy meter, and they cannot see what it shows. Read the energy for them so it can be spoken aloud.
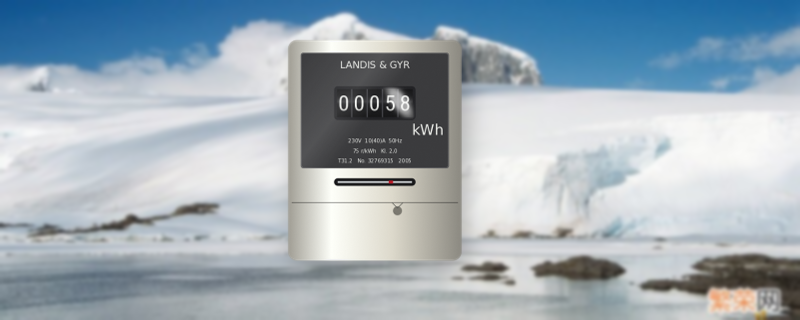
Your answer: 58 kWh
